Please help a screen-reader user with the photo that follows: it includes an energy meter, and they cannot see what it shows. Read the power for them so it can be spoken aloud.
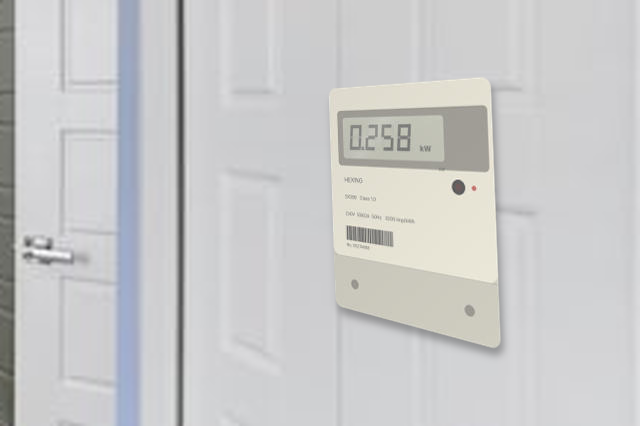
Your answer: 0.258 kW
